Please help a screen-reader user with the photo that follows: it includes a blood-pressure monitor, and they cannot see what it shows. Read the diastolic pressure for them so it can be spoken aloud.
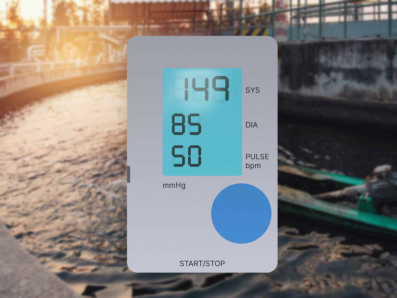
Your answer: 85 mmHg
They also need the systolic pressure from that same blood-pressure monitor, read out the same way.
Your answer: 149 mmHg
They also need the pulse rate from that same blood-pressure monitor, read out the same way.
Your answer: 50 bpm
